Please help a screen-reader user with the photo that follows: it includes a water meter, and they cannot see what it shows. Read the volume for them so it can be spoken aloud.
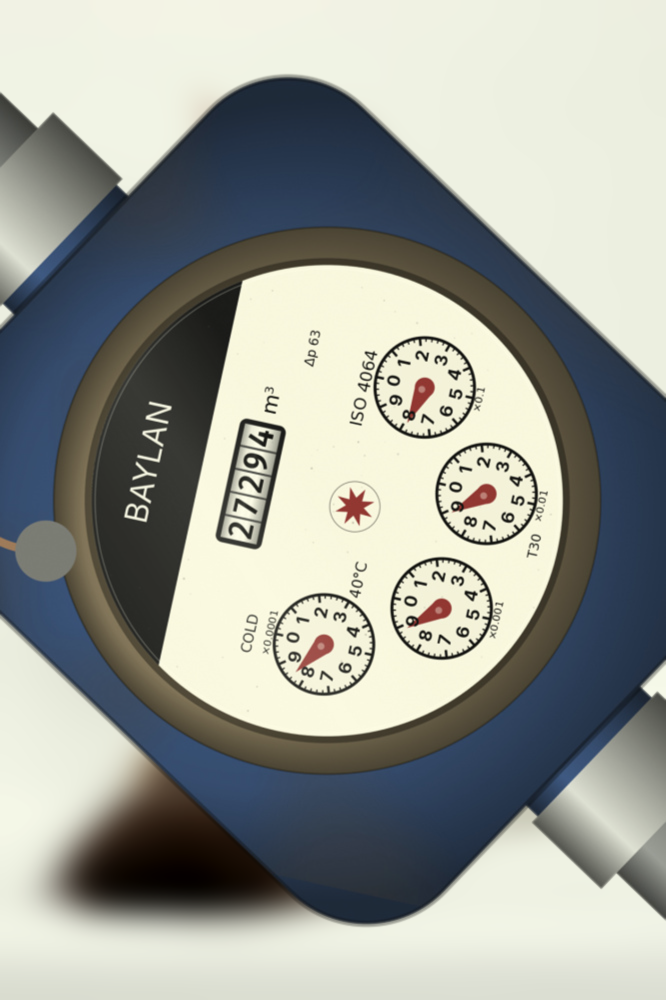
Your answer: 27294.7888 m³
